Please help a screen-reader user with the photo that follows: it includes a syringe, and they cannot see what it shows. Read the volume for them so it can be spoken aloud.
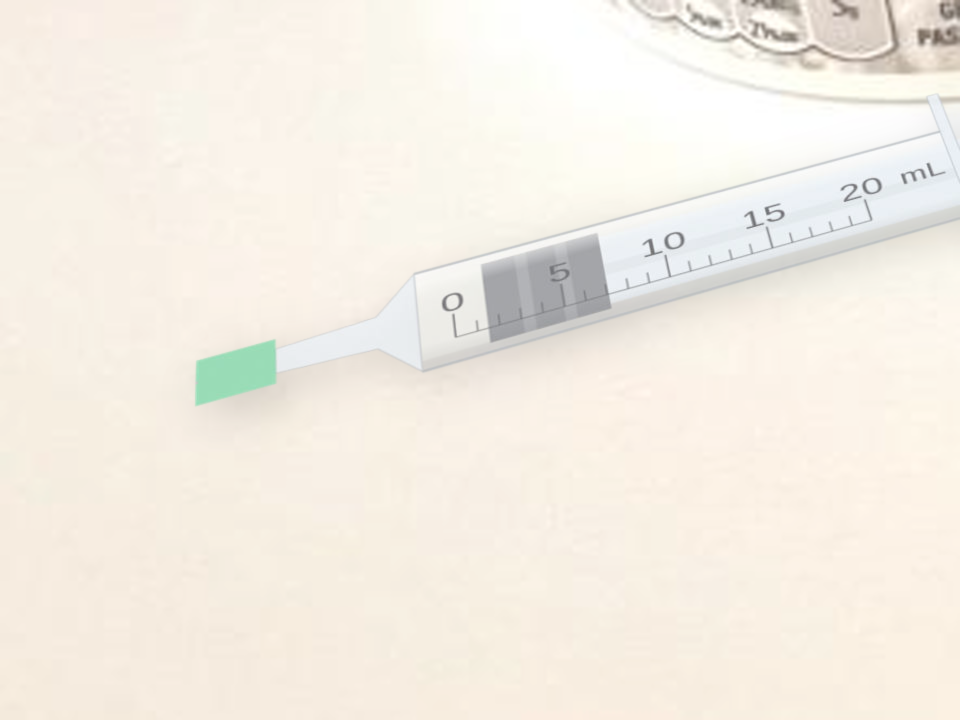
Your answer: 1.5 mL
